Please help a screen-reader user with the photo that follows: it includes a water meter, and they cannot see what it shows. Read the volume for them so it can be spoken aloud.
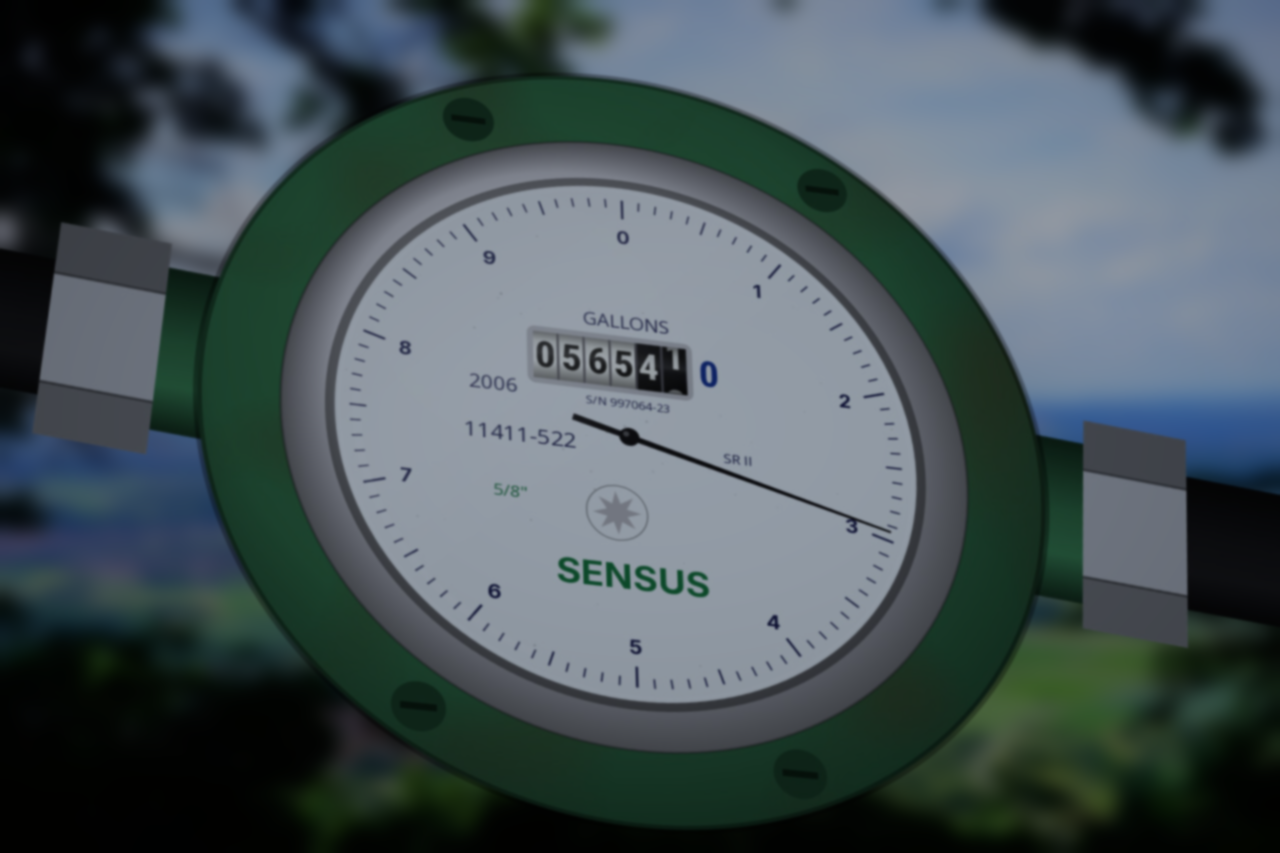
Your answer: 565412.9 gal
